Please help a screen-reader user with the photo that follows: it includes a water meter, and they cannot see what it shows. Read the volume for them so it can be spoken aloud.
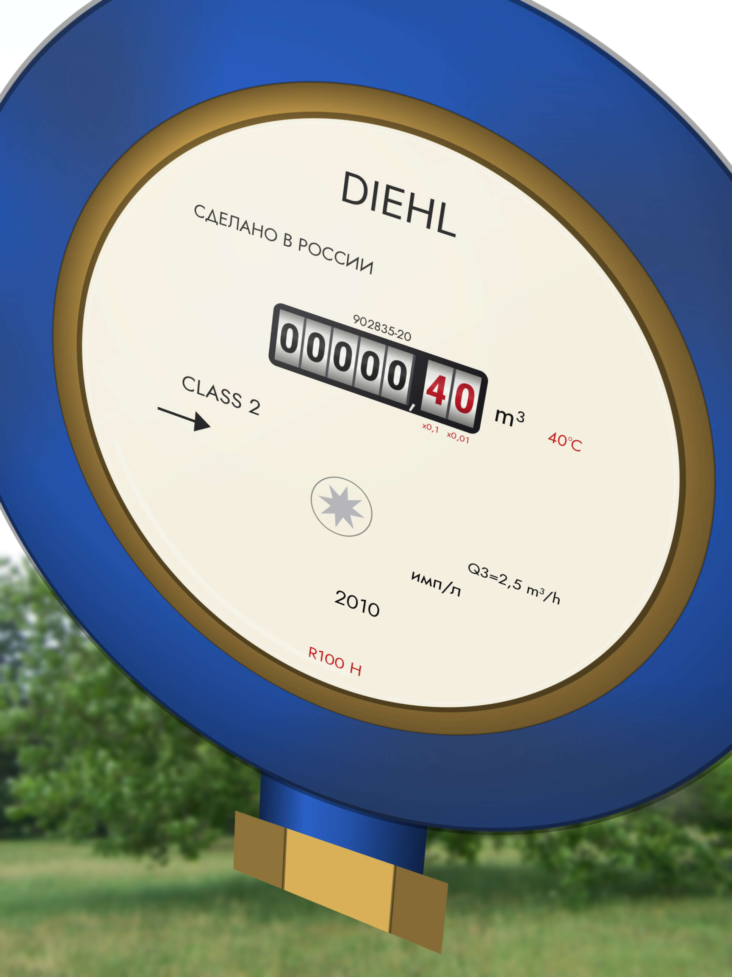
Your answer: 0.40 m³
